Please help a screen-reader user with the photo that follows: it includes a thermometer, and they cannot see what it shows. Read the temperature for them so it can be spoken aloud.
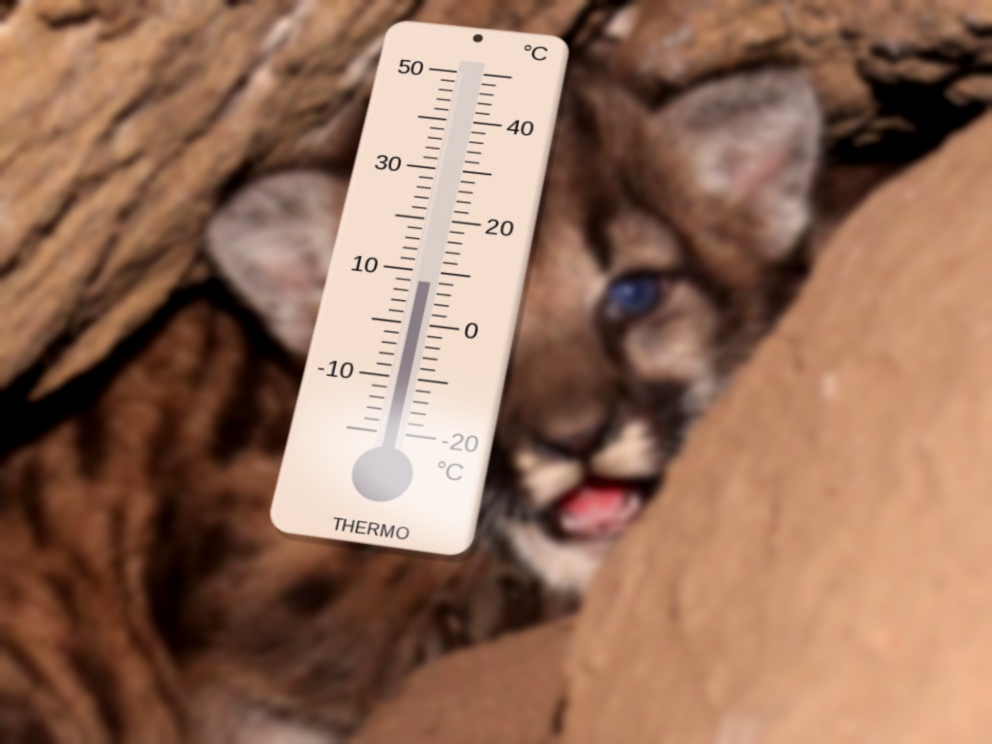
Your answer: 8 °C
